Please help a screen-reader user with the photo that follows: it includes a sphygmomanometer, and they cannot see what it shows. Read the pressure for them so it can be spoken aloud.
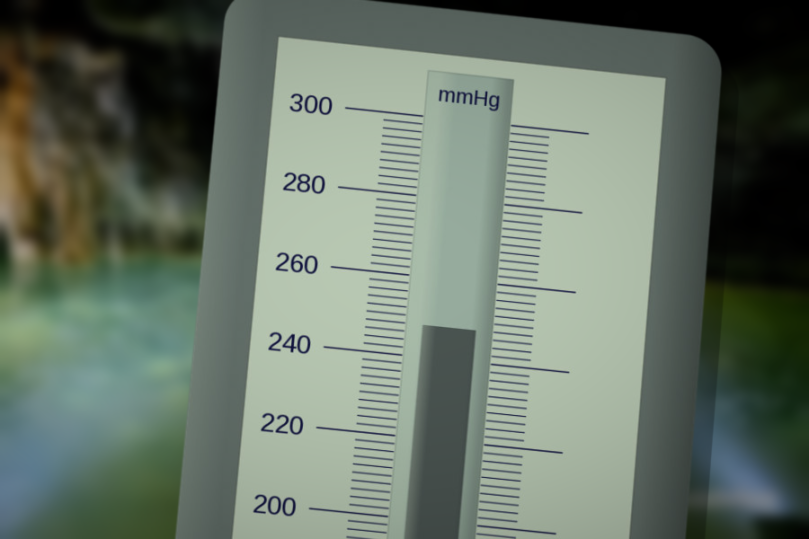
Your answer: 248 mmHg
